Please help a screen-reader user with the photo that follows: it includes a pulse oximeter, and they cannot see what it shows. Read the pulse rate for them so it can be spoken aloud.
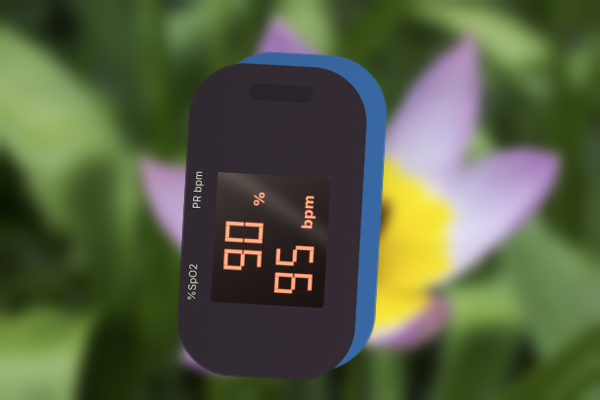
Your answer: 95 bpm
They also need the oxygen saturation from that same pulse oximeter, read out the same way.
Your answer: 90 %
